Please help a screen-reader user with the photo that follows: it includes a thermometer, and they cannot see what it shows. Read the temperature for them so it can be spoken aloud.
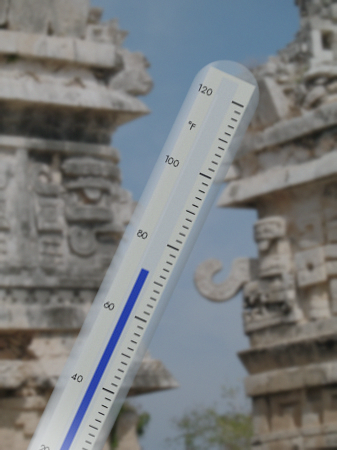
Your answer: 72 °F
